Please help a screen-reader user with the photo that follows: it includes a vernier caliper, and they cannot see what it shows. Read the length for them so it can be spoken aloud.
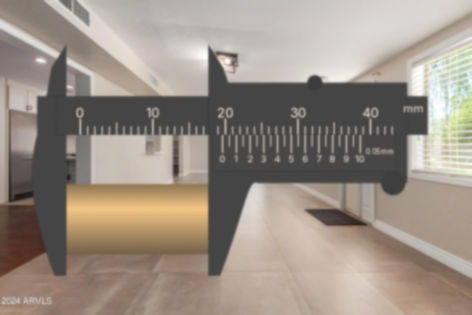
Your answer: 19.6 mm
